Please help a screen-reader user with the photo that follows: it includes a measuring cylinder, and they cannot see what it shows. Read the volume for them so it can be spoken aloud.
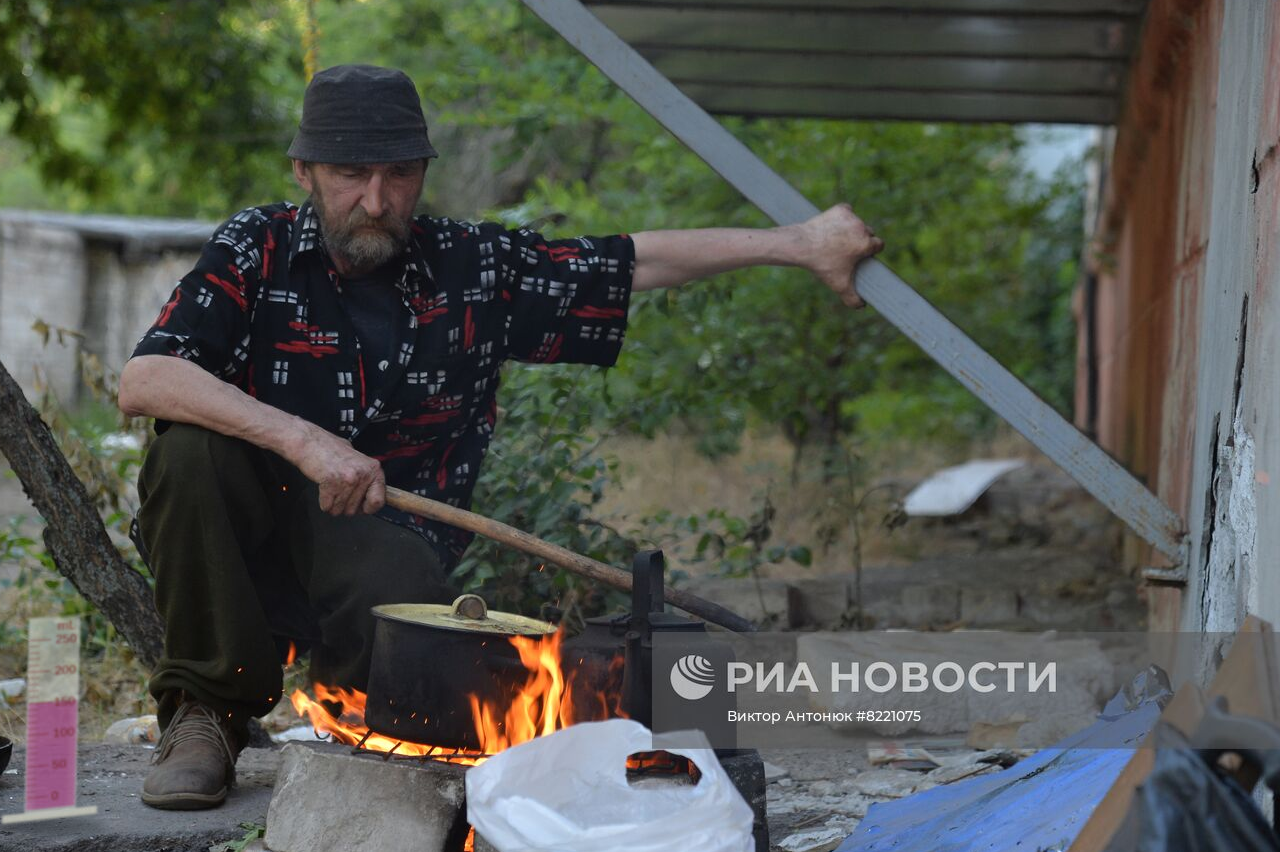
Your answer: 150 mL
